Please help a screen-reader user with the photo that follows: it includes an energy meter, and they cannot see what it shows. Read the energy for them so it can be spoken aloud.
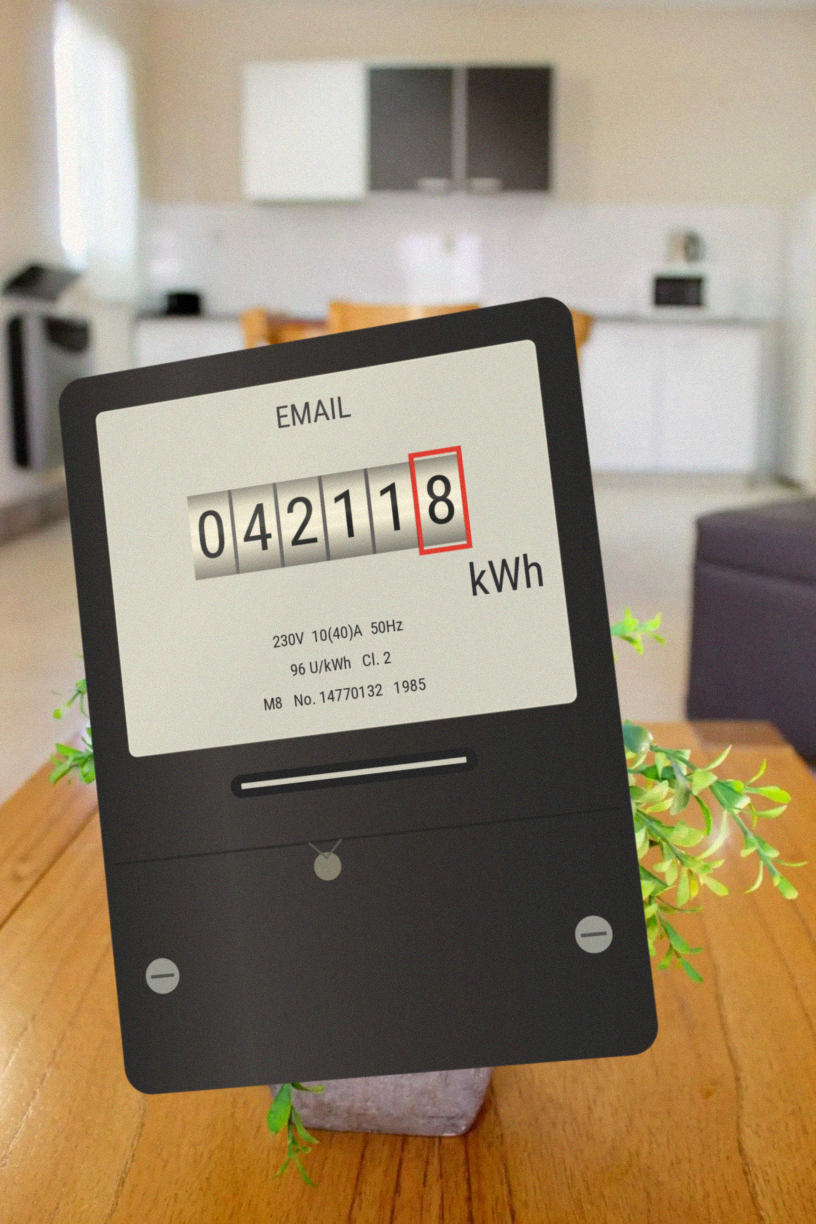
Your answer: 4211.8 kWh
